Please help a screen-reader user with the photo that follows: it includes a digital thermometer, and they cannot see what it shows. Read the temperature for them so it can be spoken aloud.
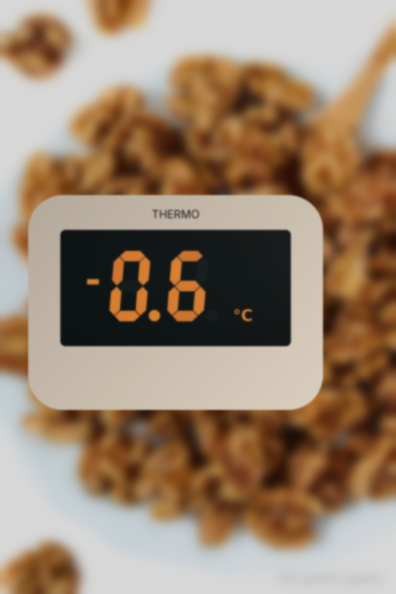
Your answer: -0.6 °C
